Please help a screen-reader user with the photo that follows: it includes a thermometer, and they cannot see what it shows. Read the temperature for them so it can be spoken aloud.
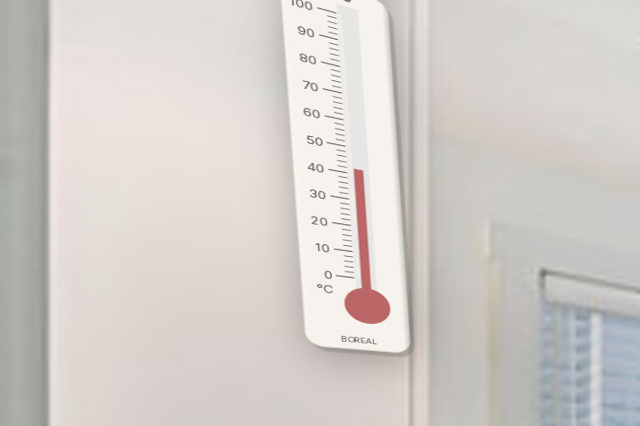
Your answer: 42 °C
